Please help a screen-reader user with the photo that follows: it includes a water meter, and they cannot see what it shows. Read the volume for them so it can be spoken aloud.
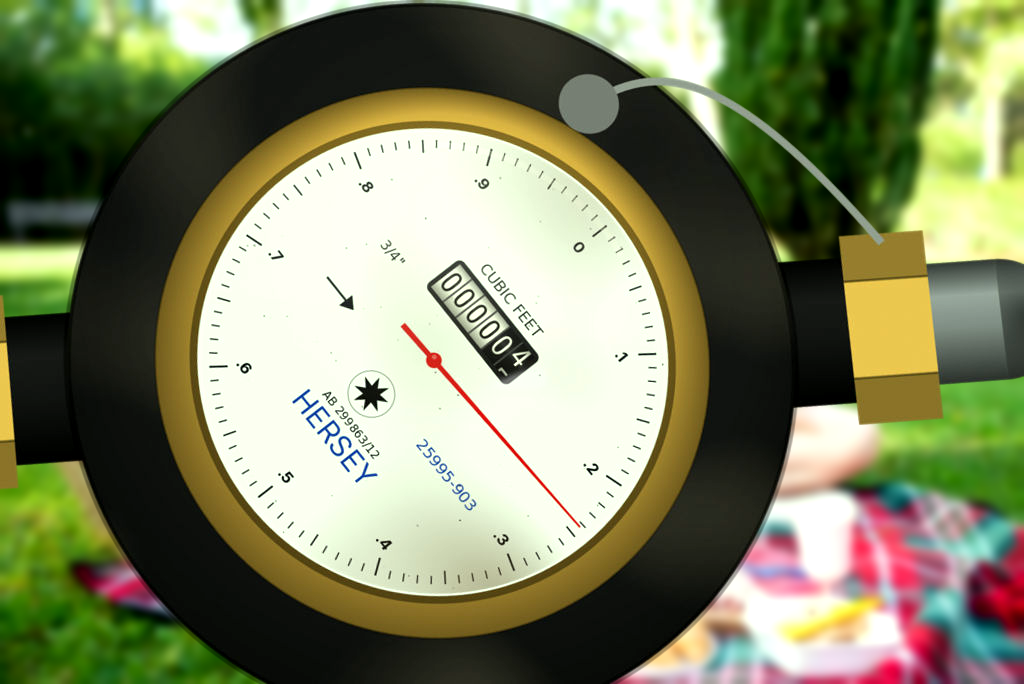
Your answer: 4.24 ft³
